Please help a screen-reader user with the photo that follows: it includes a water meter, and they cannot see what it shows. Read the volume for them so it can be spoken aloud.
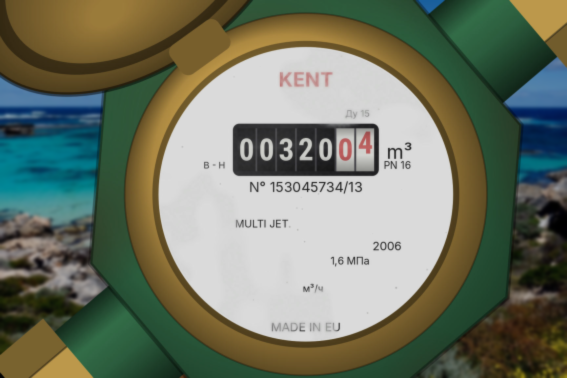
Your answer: 320.04 m³
